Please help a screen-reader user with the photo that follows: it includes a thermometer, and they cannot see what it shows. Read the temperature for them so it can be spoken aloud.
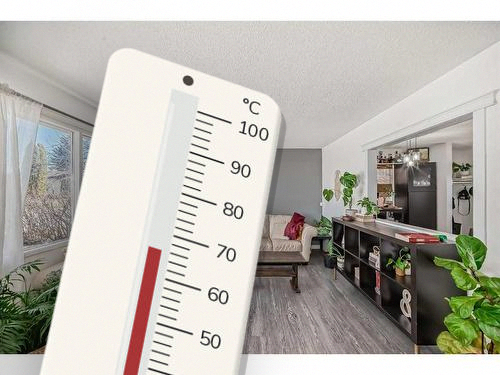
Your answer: 66 °C
